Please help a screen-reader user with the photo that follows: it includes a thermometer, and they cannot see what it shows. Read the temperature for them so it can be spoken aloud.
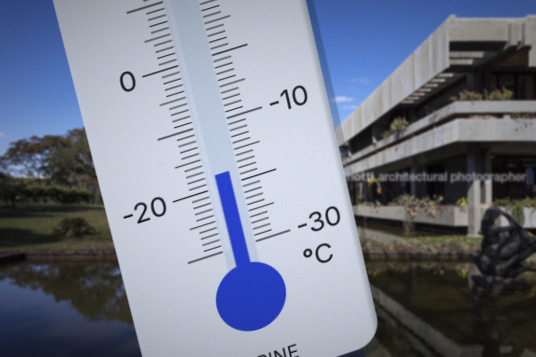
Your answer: -18 °C
